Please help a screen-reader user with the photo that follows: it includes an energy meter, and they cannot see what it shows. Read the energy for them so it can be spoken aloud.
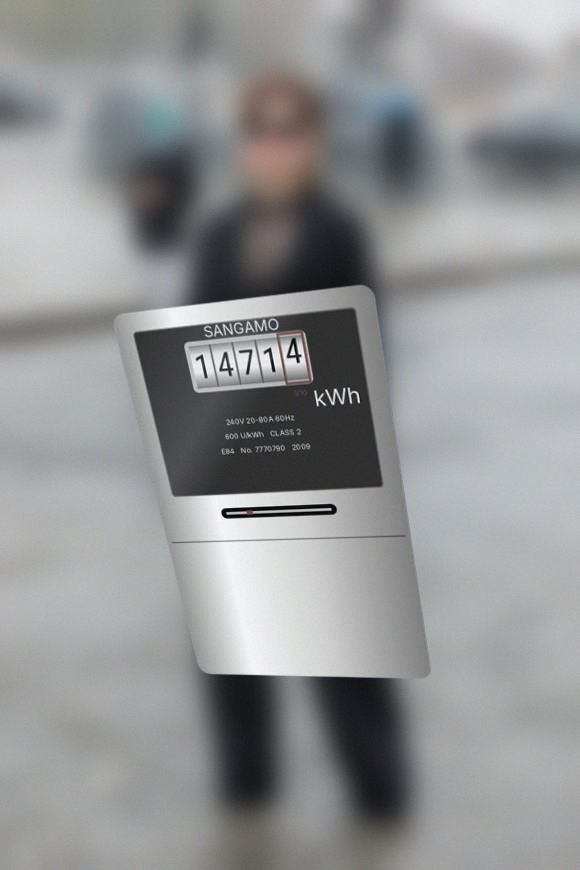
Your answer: 1471.4 kWh
